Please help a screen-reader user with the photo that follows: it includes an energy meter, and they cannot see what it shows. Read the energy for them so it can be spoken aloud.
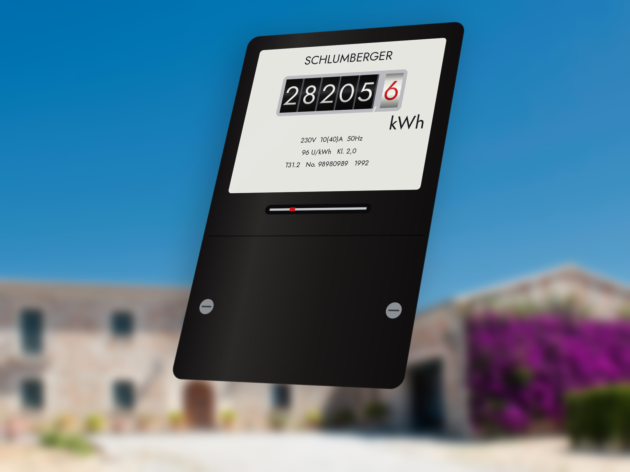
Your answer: 28205.6 kWh
